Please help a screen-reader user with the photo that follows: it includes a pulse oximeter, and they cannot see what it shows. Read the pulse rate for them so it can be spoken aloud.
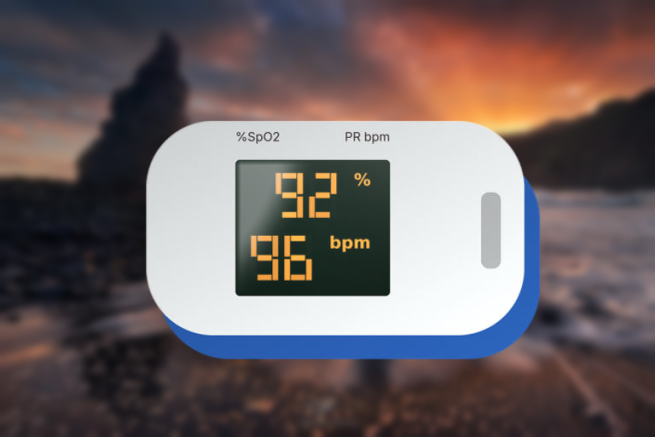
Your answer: 96 bpm
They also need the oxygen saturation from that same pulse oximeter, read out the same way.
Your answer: 92 %
